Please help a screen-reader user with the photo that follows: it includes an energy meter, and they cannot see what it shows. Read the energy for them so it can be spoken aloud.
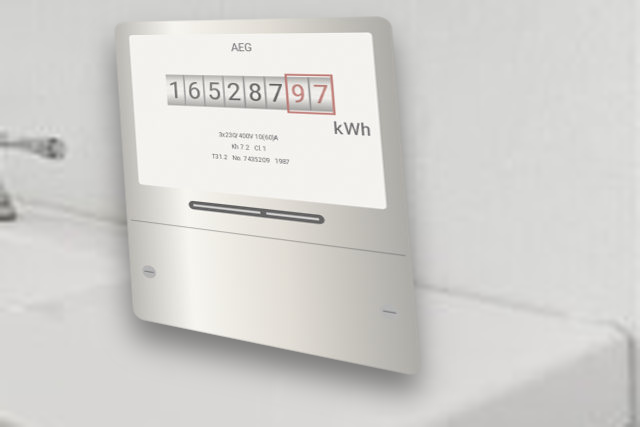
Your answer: 165287.97 kWh
